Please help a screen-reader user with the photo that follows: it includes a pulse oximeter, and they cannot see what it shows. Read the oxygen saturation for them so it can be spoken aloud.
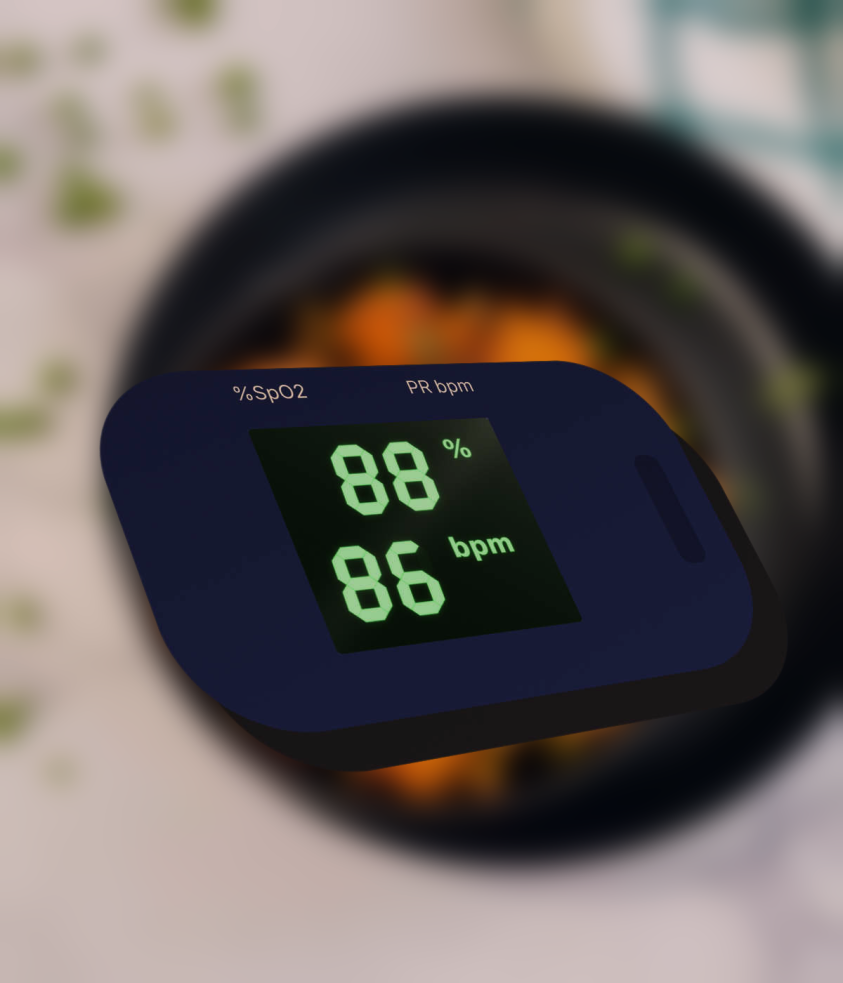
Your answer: 88 %
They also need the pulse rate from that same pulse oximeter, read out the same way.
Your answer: 86 bpm
